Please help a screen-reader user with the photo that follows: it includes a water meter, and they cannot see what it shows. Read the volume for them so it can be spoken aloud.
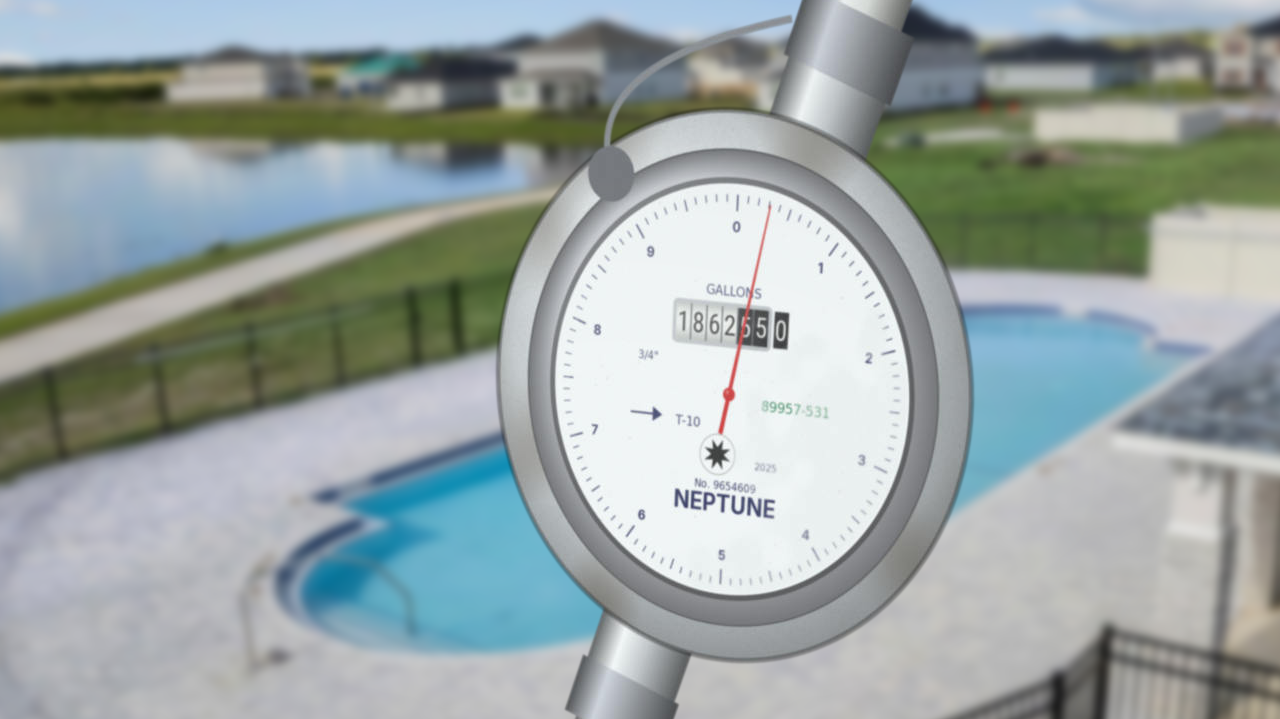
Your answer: 1862550.3 gal
